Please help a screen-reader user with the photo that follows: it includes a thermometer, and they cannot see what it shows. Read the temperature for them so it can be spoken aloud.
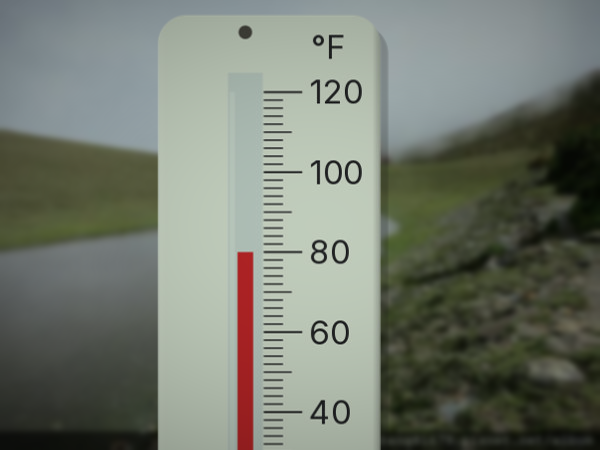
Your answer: 80 °F
